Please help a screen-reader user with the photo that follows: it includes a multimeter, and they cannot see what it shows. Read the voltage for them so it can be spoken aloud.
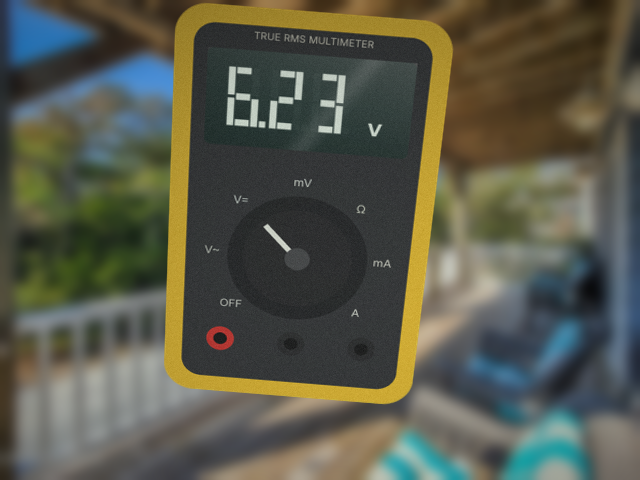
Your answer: 6.23 V
